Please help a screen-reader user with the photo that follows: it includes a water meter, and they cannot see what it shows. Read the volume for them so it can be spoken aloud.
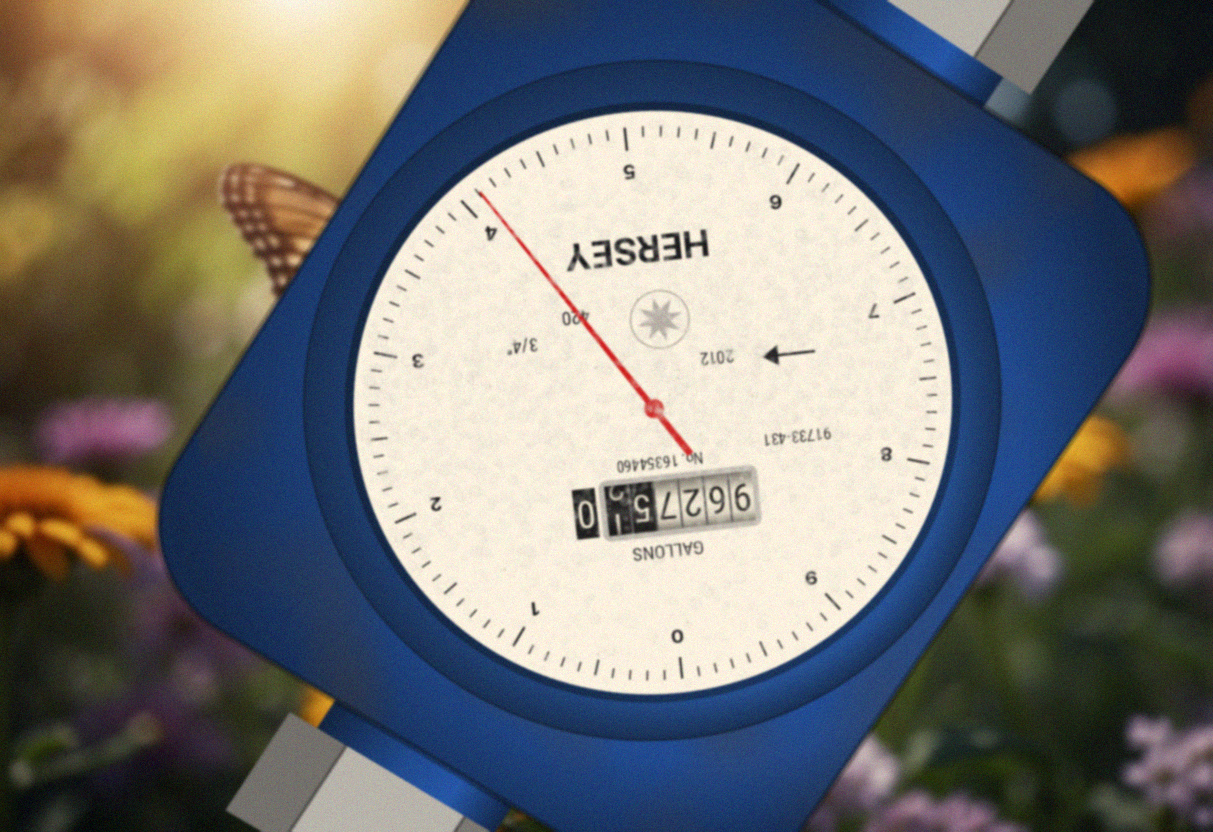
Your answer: 9627514.1 gal
